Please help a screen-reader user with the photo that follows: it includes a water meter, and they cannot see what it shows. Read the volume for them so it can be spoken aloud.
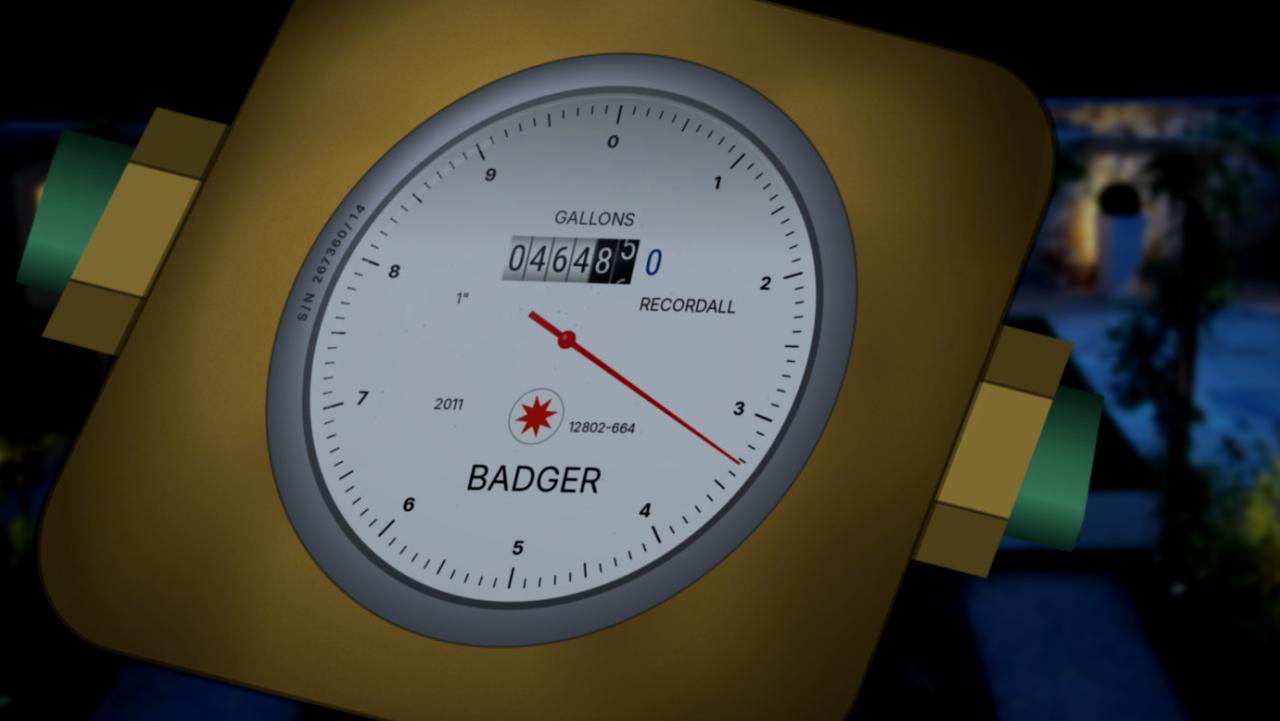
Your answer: 464853.3 gal
